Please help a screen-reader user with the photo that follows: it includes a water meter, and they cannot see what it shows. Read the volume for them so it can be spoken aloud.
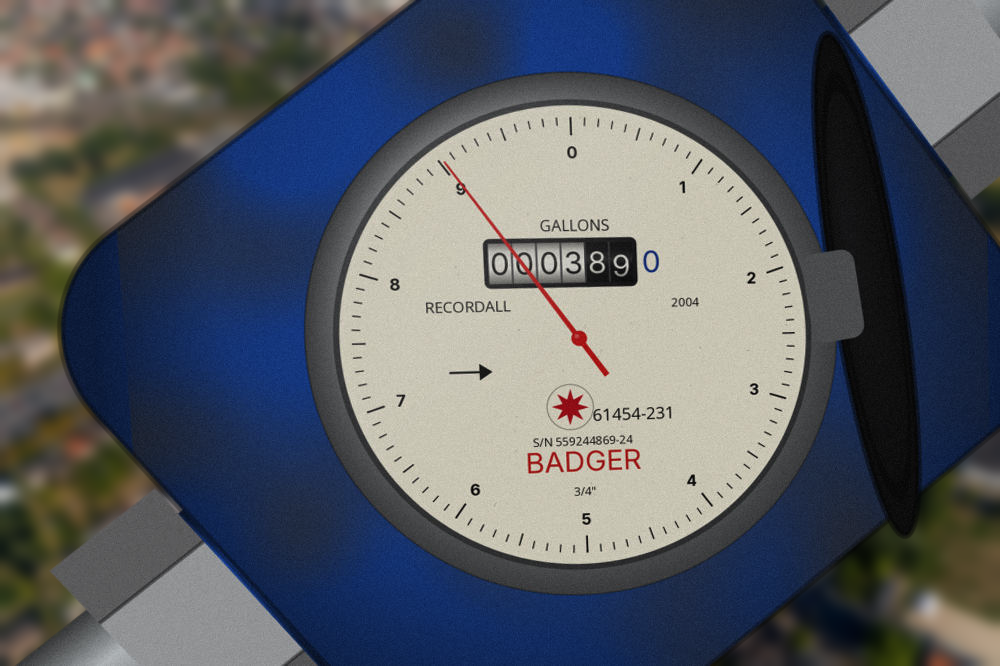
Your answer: 3889.0 gal
